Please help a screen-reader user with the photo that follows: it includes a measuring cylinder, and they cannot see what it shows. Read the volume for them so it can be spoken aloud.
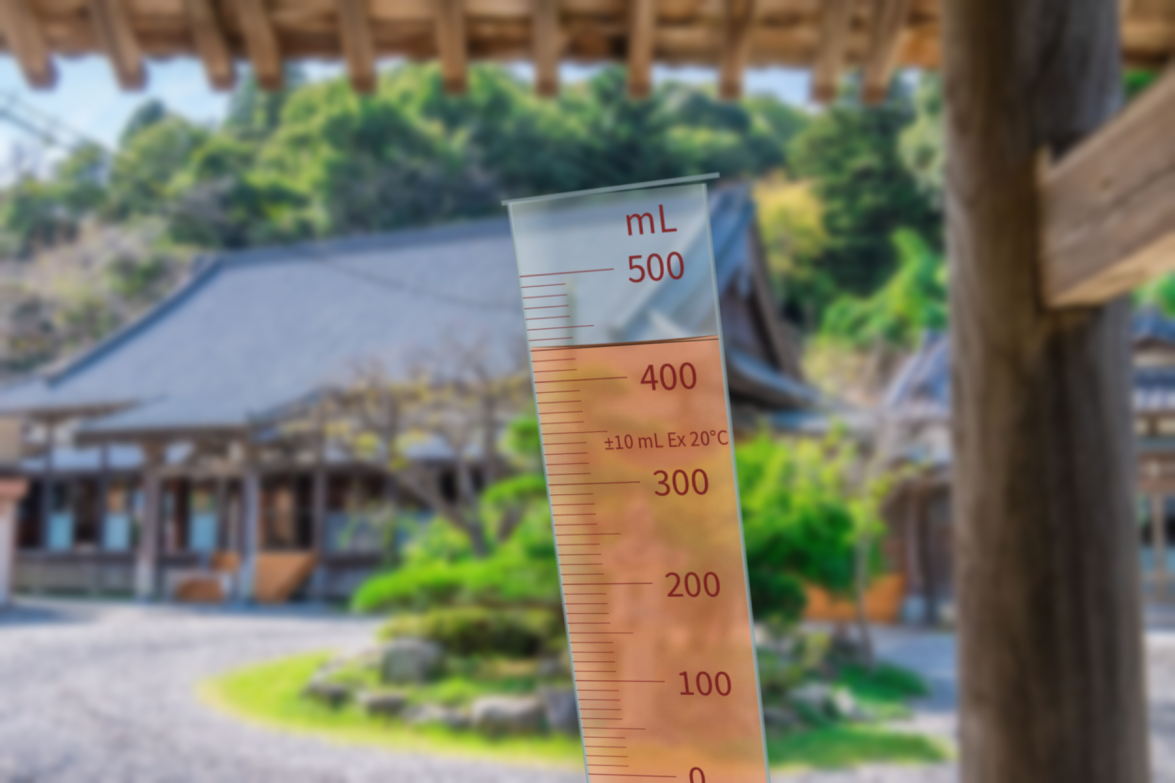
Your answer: 430 mL
